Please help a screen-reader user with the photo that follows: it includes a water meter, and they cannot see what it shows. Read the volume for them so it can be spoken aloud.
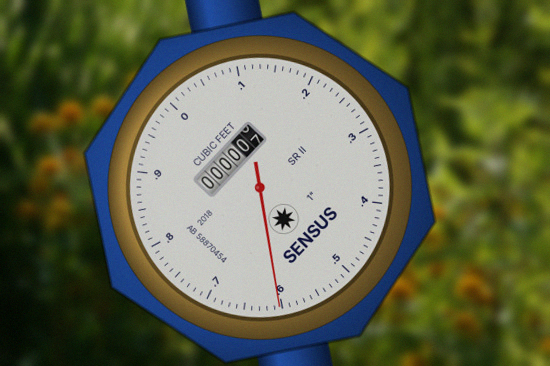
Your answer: 6.60 ft³
